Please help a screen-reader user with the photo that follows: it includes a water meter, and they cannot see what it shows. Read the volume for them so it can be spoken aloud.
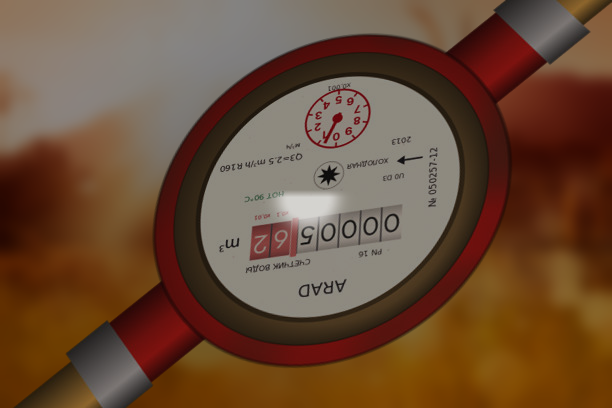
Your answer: 5.620 m³
